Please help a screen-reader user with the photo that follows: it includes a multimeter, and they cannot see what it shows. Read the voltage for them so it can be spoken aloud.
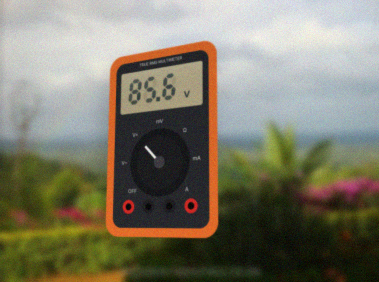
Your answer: 85.6 V
